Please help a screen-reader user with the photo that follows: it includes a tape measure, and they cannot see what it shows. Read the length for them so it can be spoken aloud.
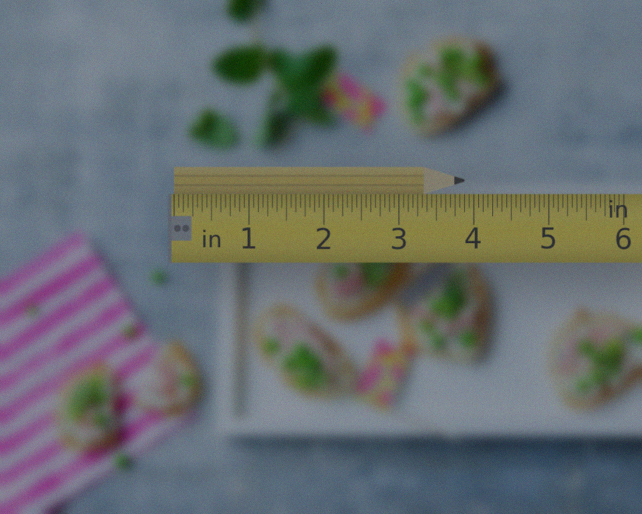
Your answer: 3.875 in
